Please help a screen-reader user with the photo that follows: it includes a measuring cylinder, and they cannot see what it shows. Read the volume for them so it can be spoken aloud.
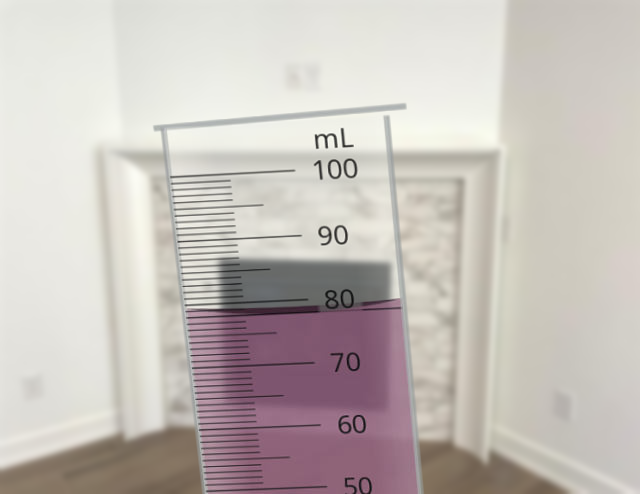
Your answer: 78 mL
